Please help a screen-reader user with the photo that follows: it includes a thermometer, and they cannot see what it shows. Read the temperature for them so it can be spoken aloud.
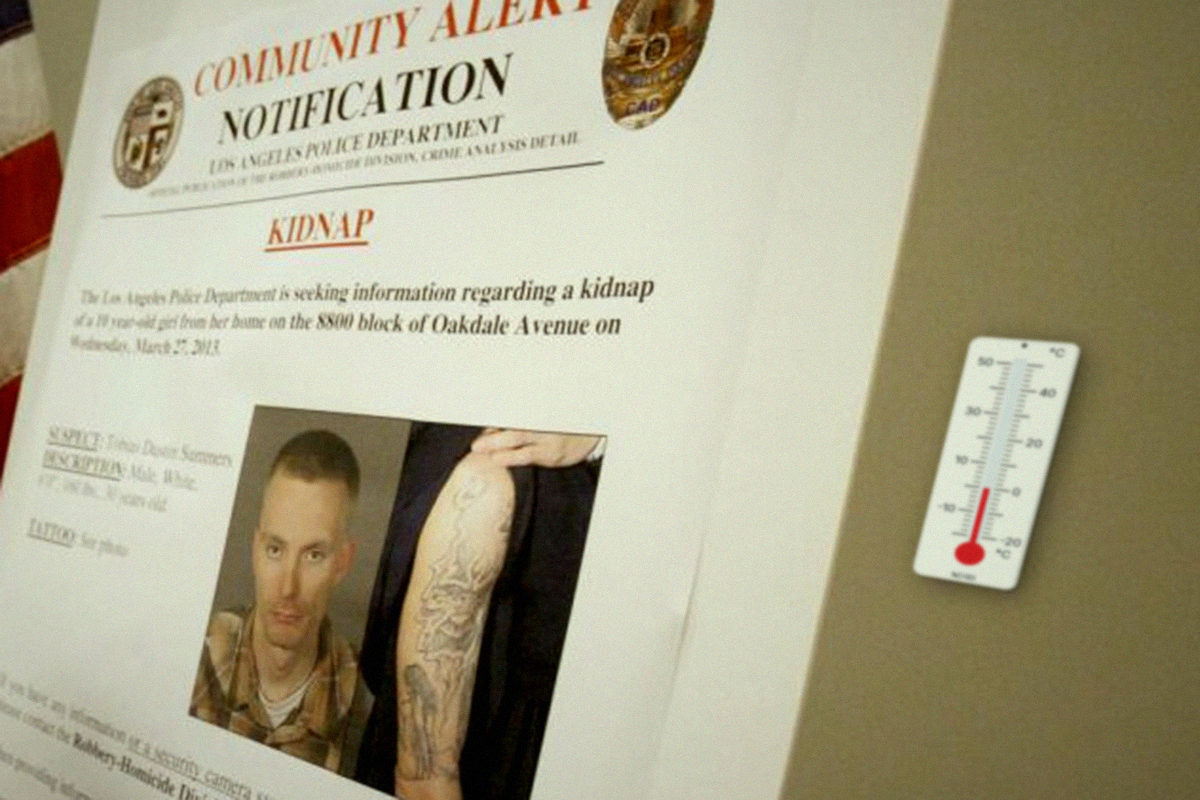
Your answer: 0 °C
